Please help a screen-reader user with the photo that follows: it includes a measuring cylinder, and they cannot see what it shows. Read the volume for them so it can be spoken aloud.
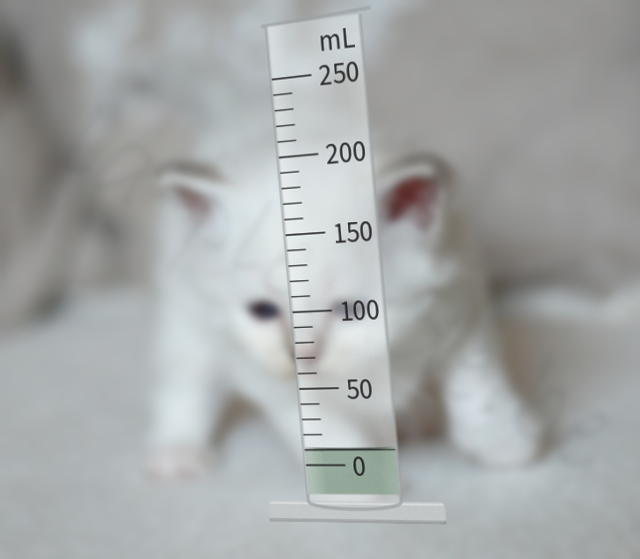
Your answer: 10 mL
